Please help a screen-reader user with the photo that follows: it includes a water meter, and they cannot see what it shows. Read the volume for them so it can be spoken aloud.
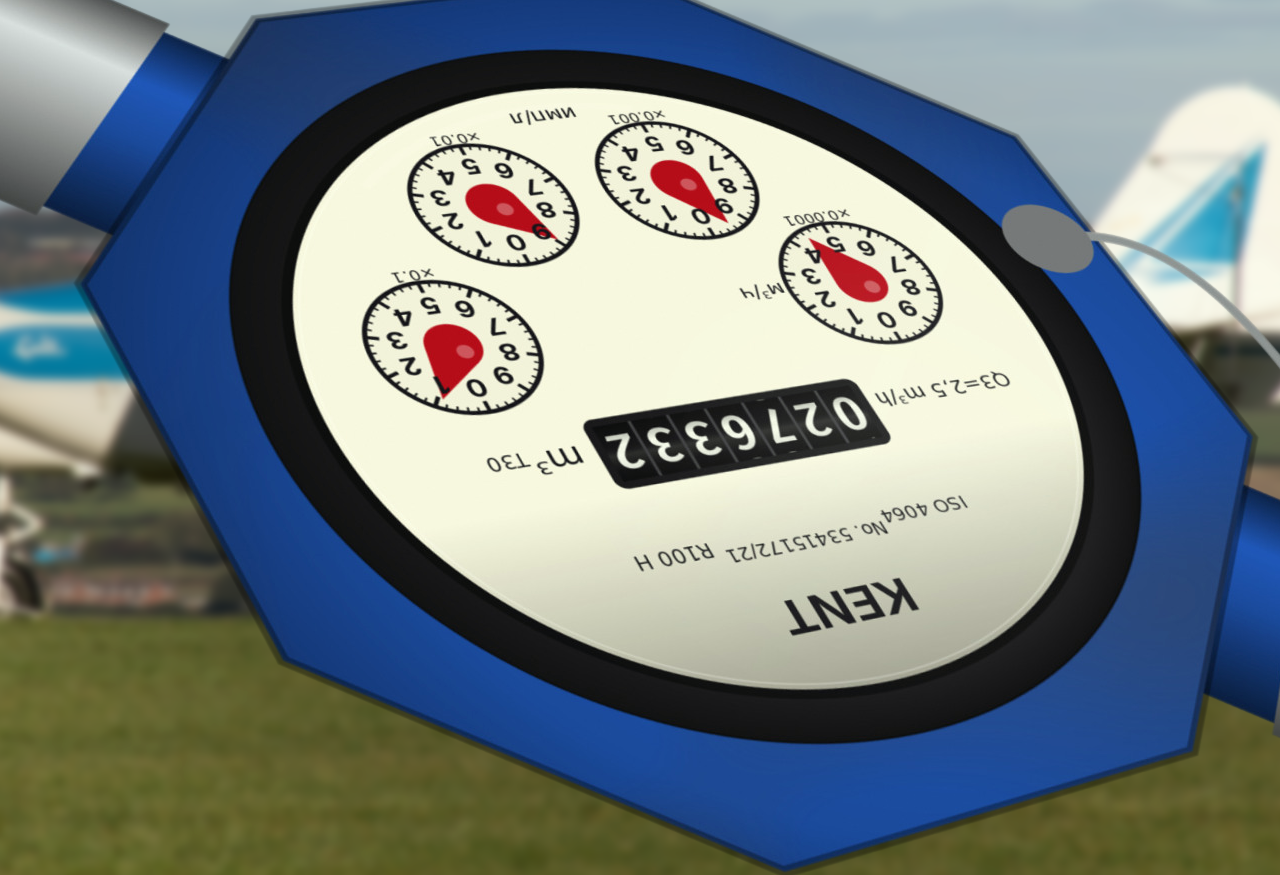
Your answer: 276332.0894 m³
